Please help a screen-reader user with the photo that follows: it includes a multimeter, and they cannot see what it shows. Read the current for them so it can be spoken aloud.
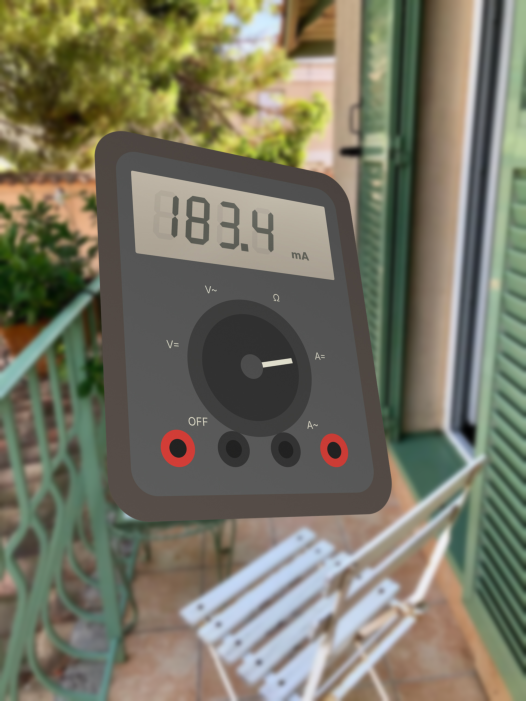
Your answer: 183.4 mA
